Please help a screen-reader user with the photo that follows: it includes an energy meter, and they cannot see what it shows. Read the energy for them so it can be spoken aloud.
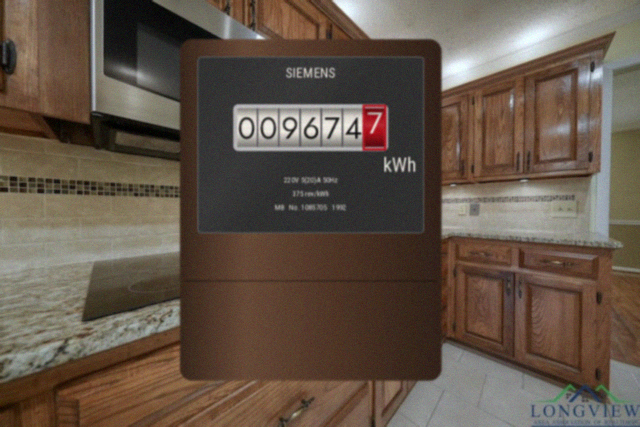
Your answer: 9674.7 kWh
